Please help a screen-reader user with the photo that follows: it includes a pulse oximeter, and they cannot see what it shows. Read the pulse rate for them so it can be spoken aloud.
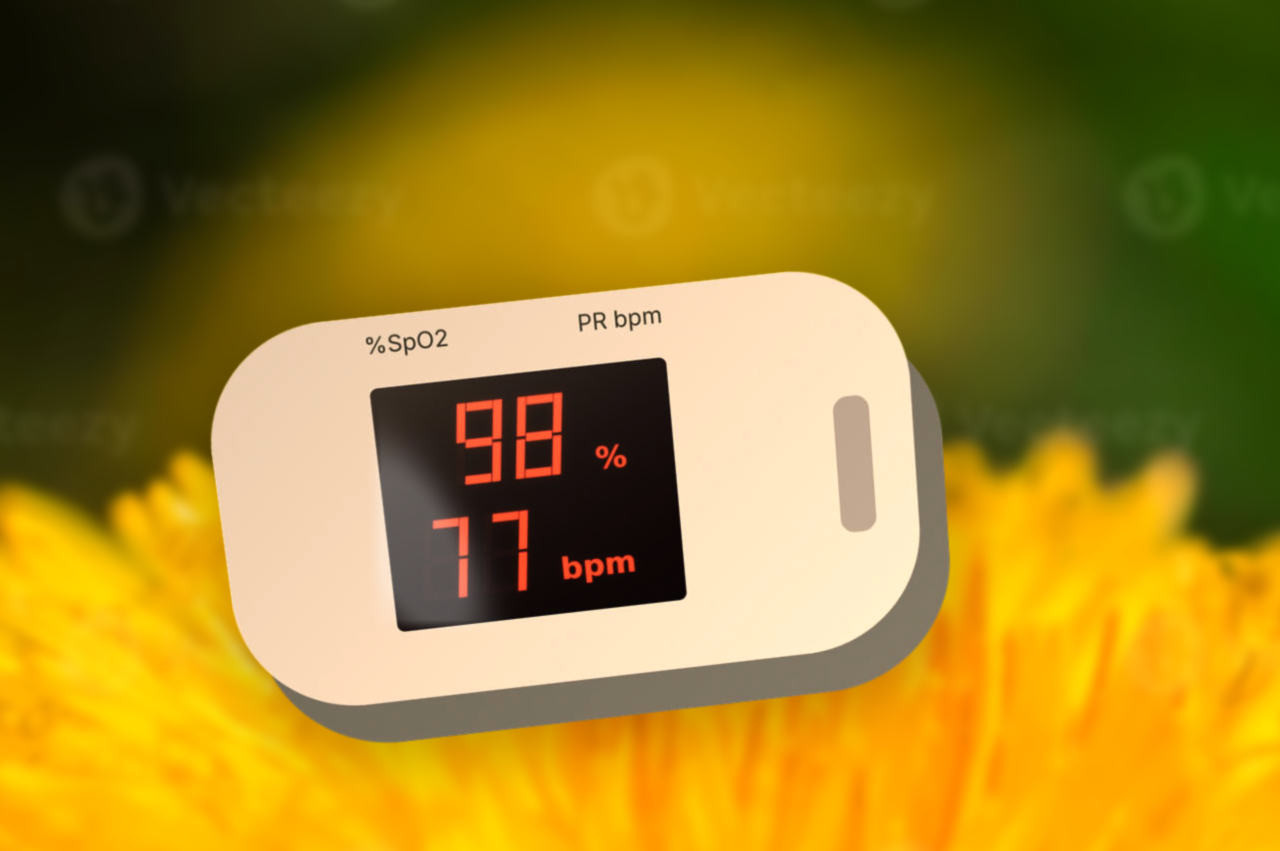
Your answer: 77 bpm
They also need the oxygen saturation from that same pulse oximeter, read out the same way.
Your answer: 98 %
